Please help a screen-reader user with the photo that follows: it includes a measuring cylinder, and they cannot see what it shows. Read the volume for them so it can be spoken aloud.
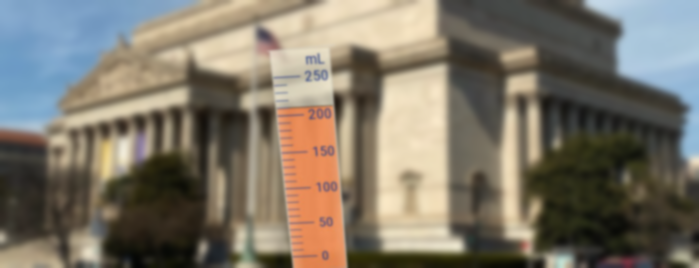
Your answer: 210 mL
